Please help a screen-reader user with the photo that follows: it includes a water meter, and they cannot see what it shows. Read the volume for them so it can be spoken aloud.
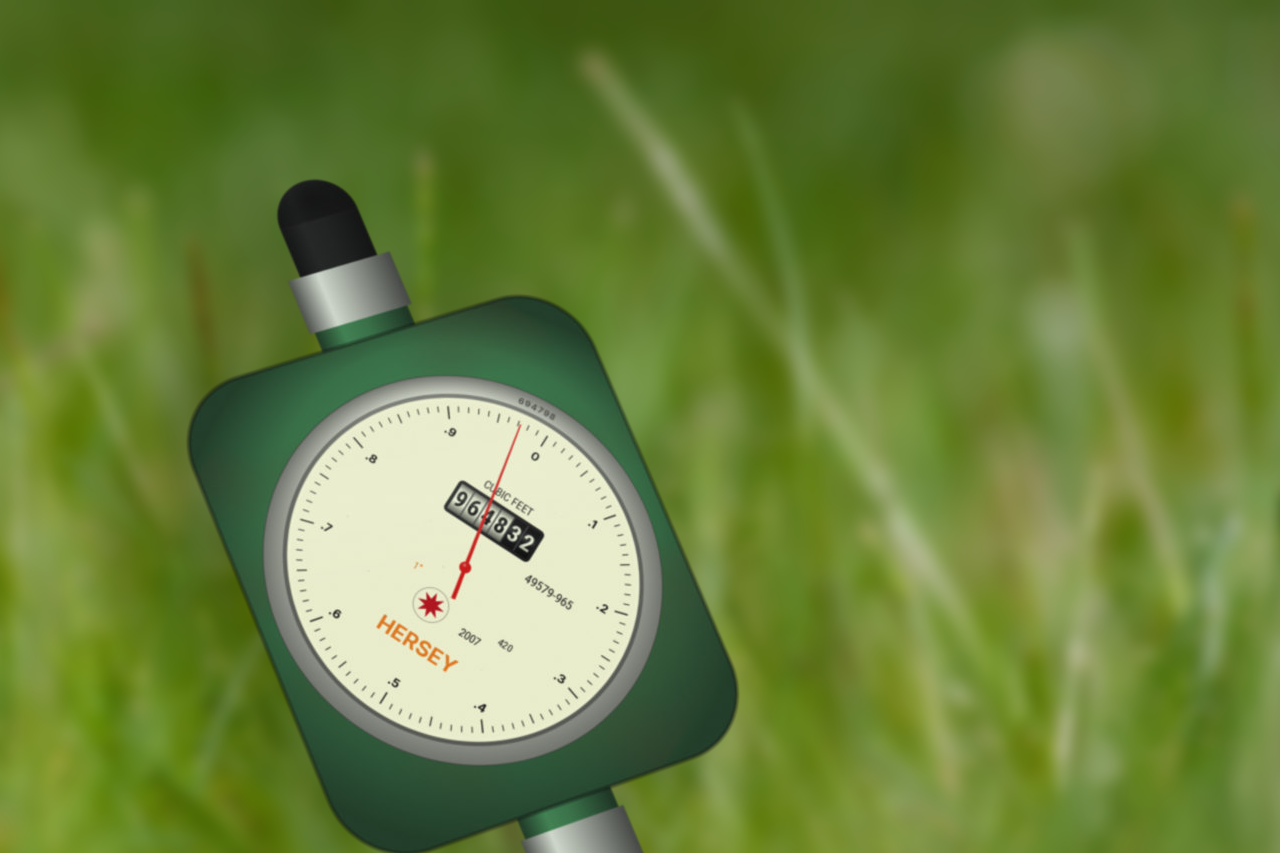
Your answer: 964831.97 ft³
